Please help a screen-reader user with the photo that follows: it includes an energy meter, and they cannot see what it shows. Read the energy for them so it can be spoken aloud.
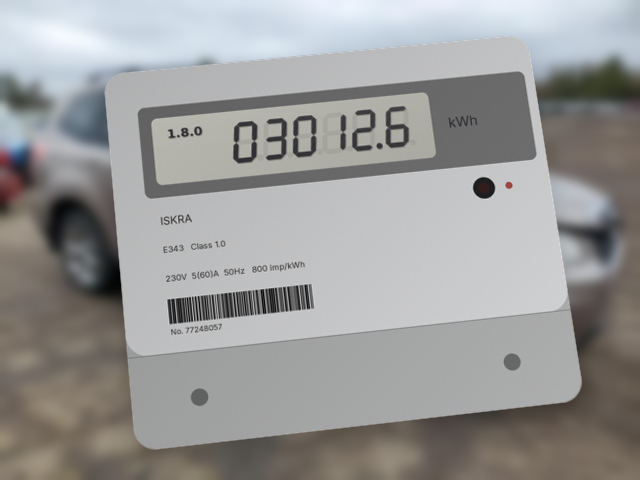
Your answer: 3012.6 kWh
